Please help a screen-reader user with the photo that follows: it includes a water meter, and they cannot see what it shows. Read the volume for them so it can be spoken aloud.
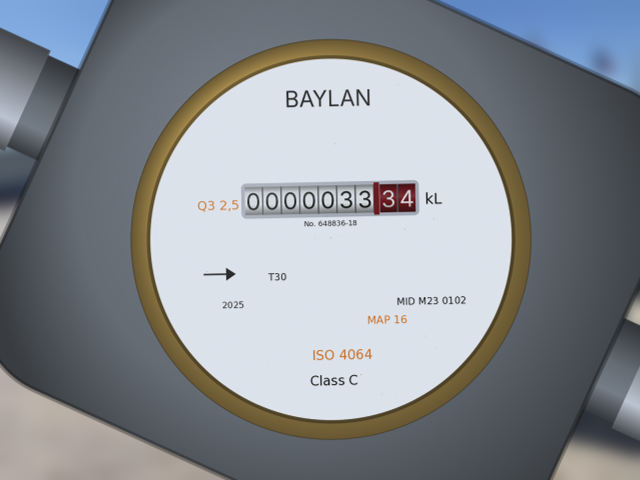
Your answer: 33.34 kL
